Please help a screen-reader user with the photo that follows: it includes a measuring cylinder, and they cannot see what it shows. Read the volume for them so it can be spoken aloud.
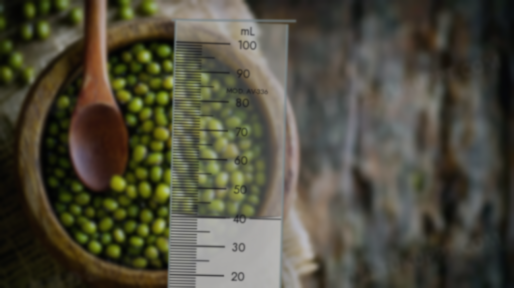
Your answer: 40 mL
